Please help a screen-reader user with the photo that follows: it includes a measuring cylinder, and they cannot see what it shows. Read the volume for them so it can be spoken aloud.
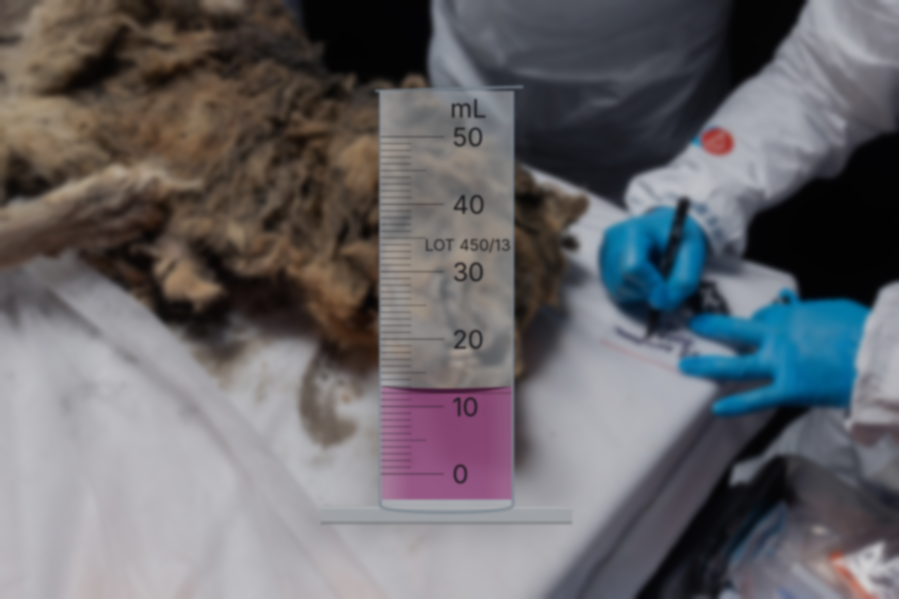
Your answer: 12 mL
